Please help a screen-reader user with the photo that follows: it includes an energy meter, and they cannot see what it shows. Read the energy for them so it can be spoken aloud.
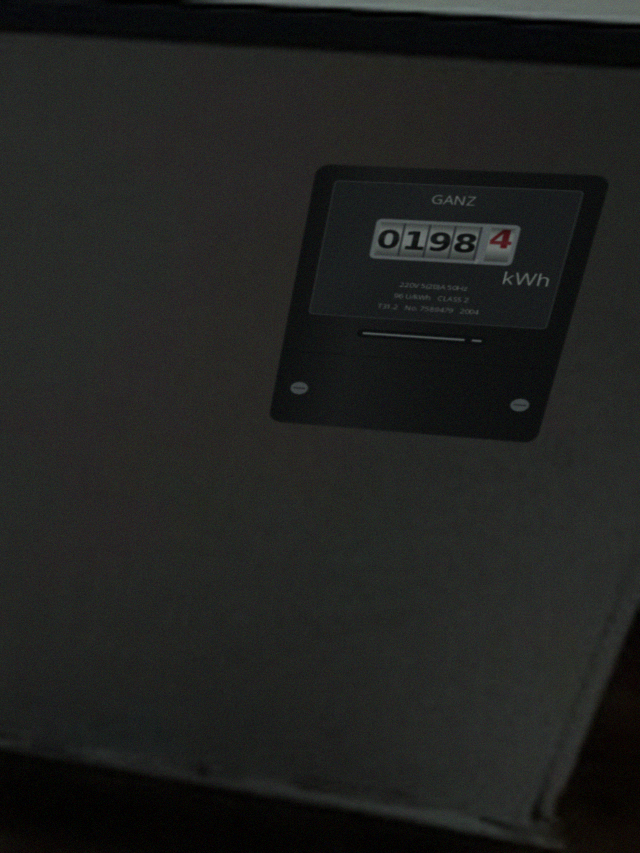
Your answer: 198.4 kWh
